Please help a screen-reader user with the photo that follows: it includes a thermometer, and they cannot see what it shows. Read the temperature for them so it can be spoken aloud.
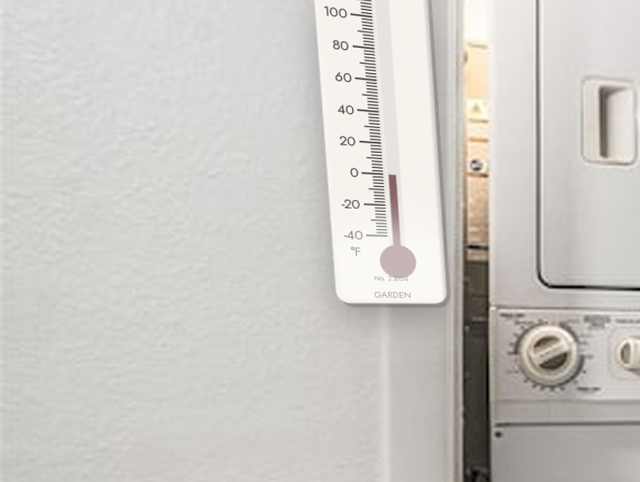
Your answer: 0 °F
